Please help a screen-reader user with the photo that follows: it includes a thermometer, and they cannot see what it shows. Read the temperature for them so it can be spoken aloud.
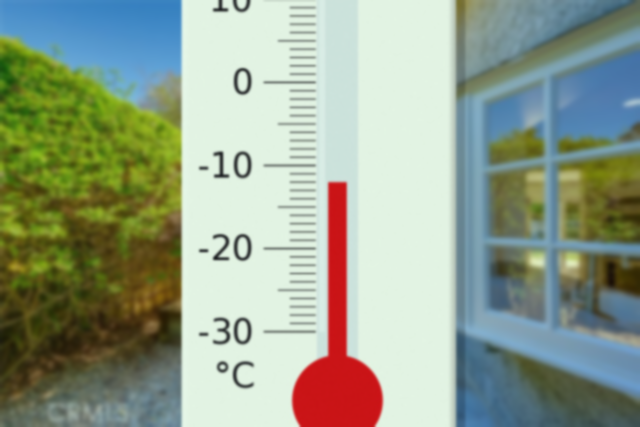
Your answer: -12 °C
